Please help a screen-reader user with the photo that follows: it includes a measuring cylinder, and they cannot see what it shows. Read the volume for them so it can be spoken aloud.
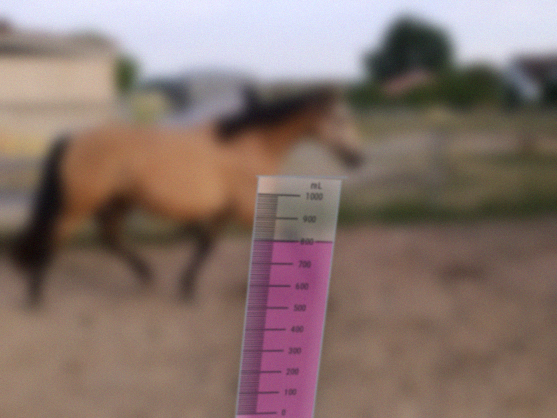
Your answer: 800 mL
